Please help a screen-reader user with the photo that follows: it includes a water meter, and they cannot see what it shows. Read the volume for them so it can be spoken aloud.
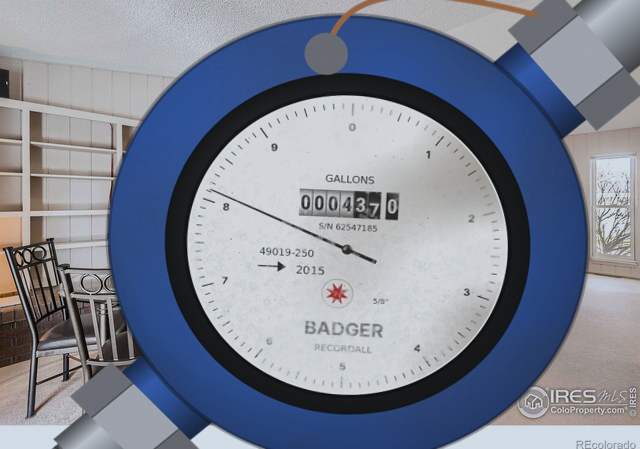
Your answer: 4368.1 gal
